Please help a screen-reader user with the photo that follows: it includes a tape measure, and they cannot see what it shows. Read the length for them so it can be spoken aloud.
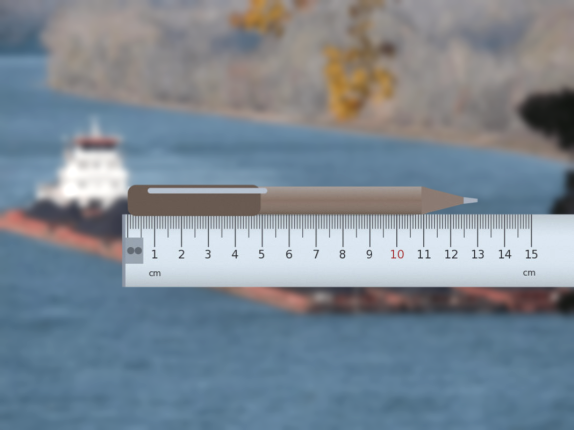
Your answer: 13 cm
